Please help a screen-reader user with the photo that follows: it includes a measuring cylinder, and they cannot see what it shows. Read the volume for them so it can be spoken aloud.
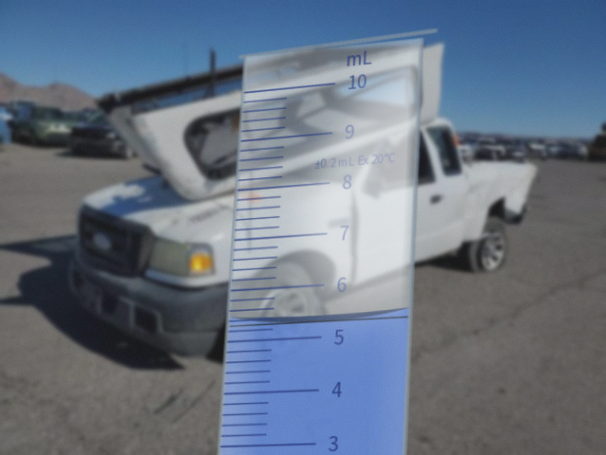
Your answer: 5.3 mL
